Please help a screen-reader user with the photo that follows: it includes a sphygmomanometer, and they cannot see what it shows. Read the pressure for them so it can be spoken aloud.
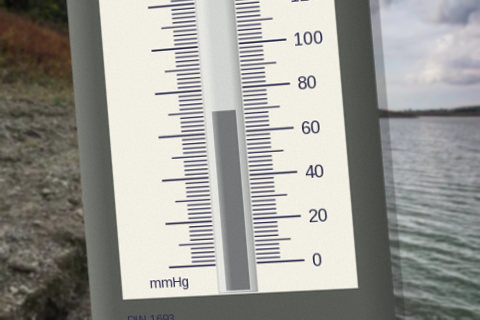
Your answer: 70 mmHg
